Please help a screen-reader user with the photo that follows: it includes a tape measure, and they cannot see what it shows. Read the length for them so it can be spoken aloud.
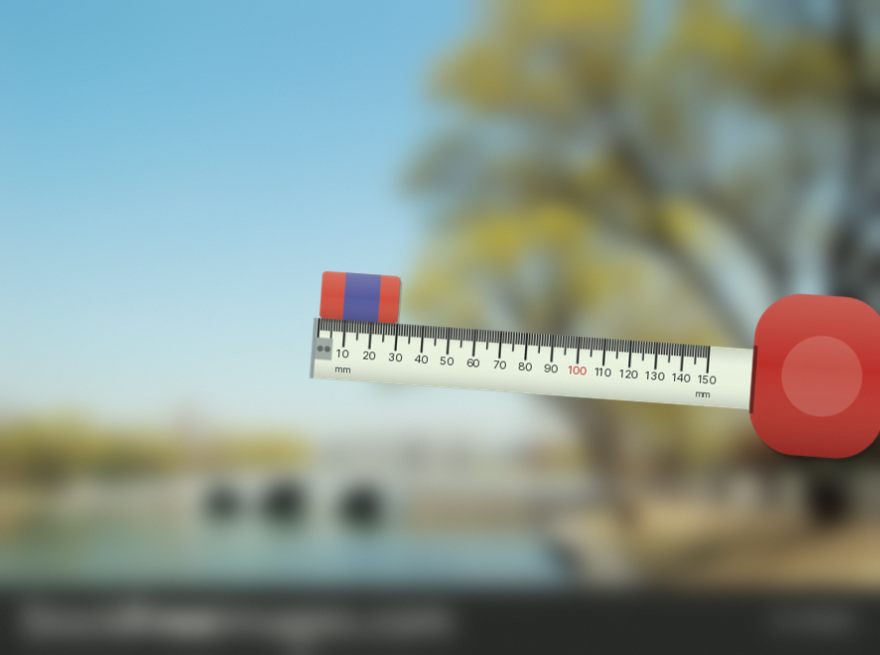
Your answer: 30 mm
